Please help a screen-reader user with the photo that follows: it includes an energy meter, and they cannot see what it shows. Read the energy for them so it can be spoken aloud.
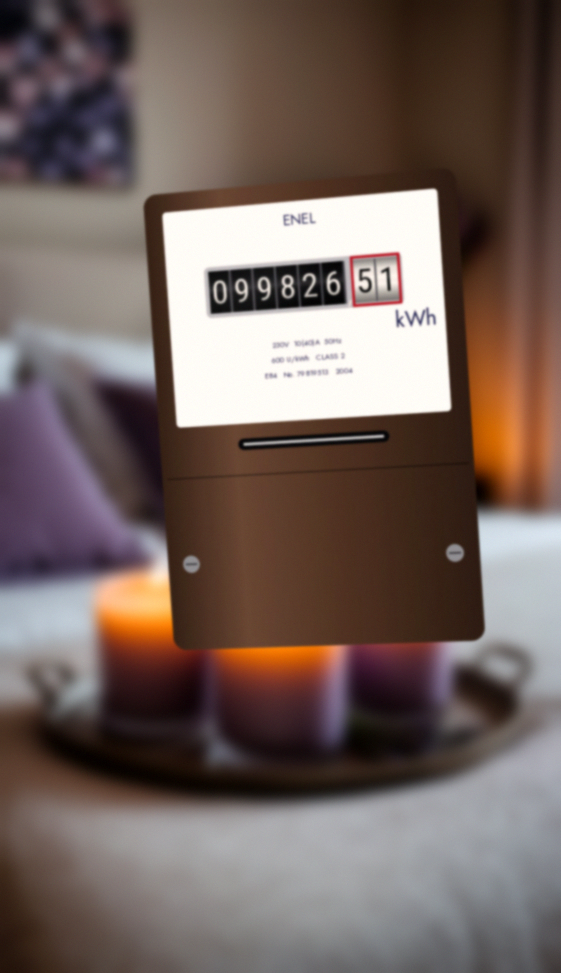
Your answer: 99826.51 kWh
